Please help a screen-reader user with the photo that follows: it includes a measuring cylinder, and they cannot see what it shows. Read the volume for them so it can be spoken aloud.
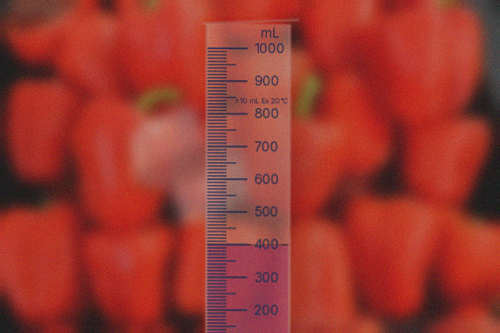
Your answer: 400 mL
